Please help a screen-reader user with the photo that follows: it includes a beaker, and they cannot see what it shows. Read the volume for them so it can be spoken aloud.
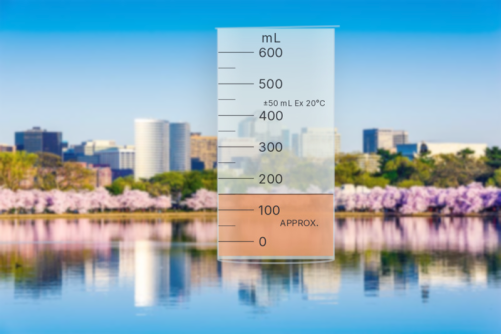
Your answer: 150 mL
